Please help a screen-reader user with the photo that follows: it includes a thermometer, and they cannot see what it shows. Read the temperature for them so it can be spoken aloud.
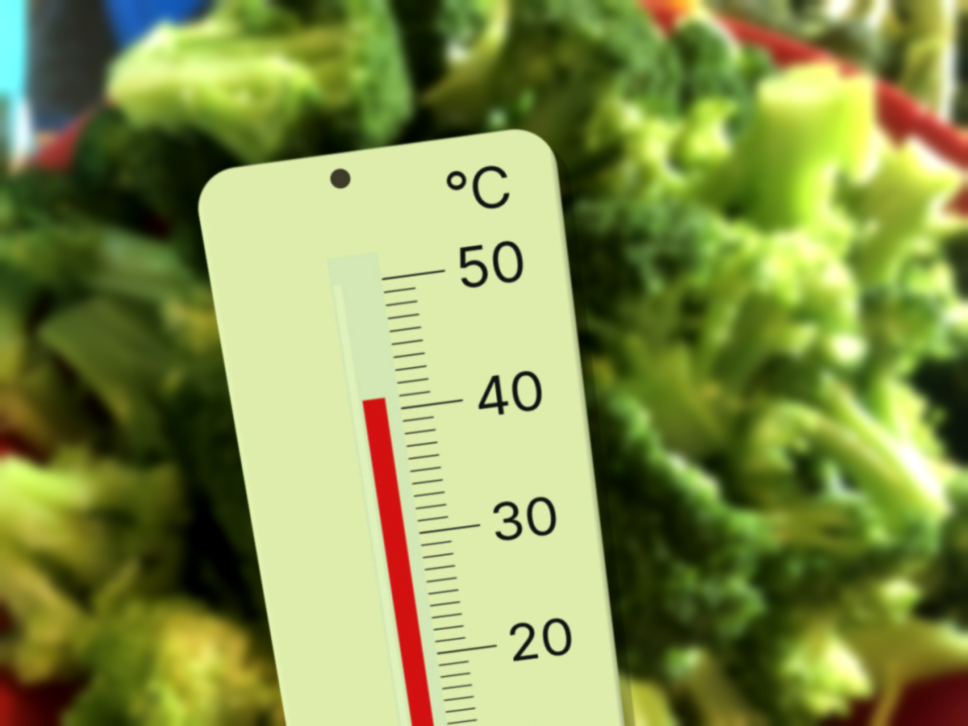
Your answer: 41 °C
